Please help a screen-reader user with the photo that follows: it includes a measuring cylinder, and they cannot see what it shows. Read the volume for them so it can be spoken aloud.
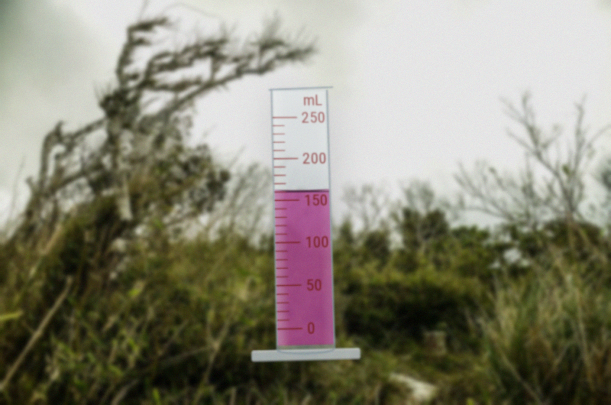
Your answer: 160 mL
